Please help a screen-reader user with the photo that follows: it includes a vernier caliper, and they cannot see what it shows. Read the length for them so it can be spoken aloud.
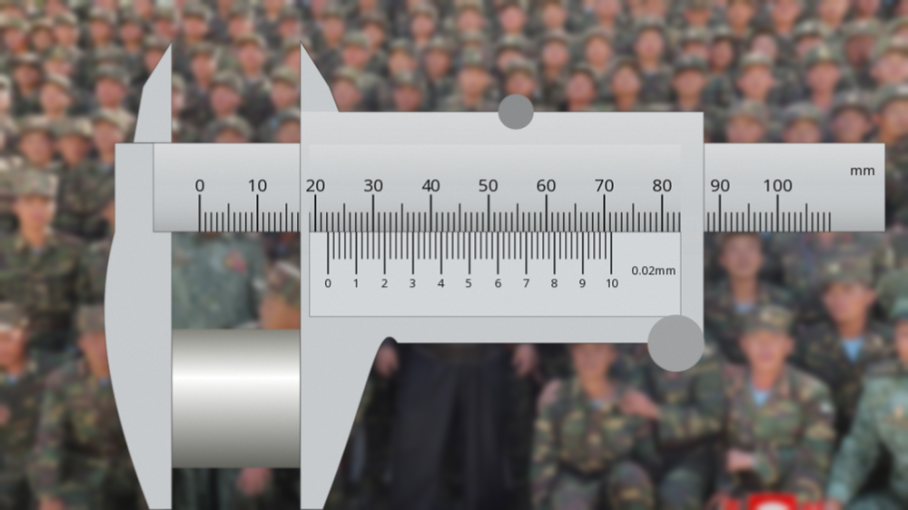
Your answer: 22.2 mm
